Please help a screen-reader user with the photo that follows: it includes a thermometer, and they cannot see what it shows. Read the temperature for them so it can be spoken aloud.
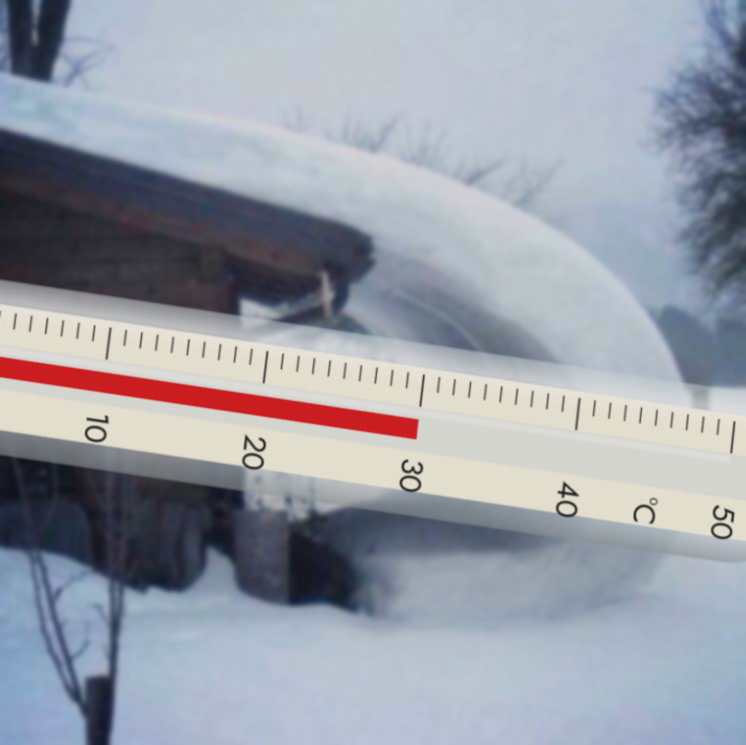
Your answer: 30 °C
